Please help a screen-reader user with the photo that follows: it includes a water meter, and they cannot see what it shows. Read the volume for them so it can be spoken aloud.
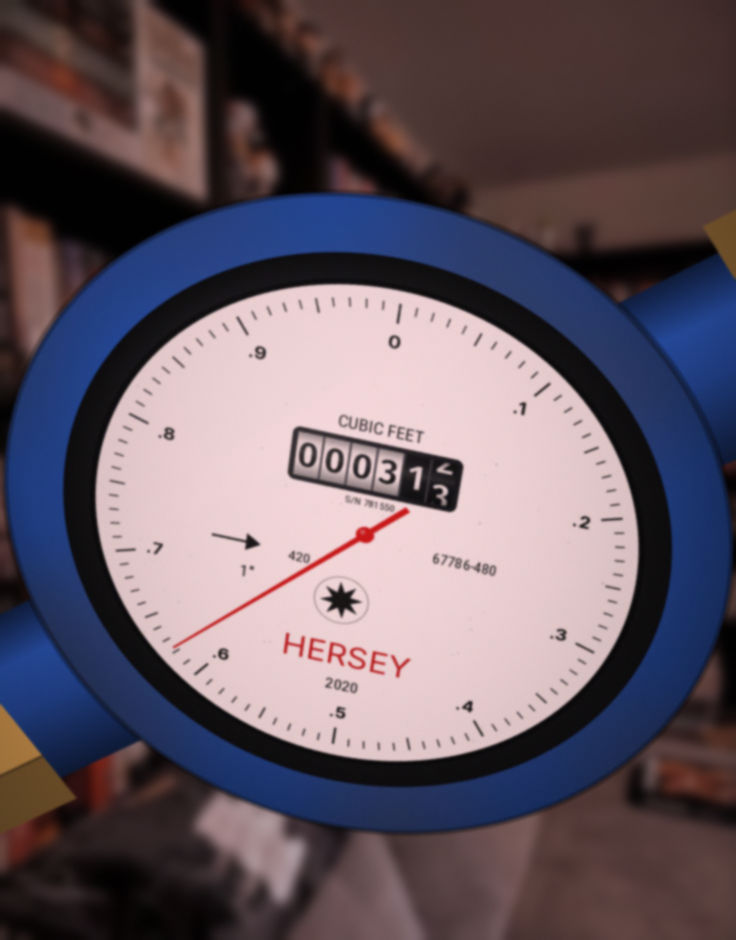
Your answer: 312.62 ft³
